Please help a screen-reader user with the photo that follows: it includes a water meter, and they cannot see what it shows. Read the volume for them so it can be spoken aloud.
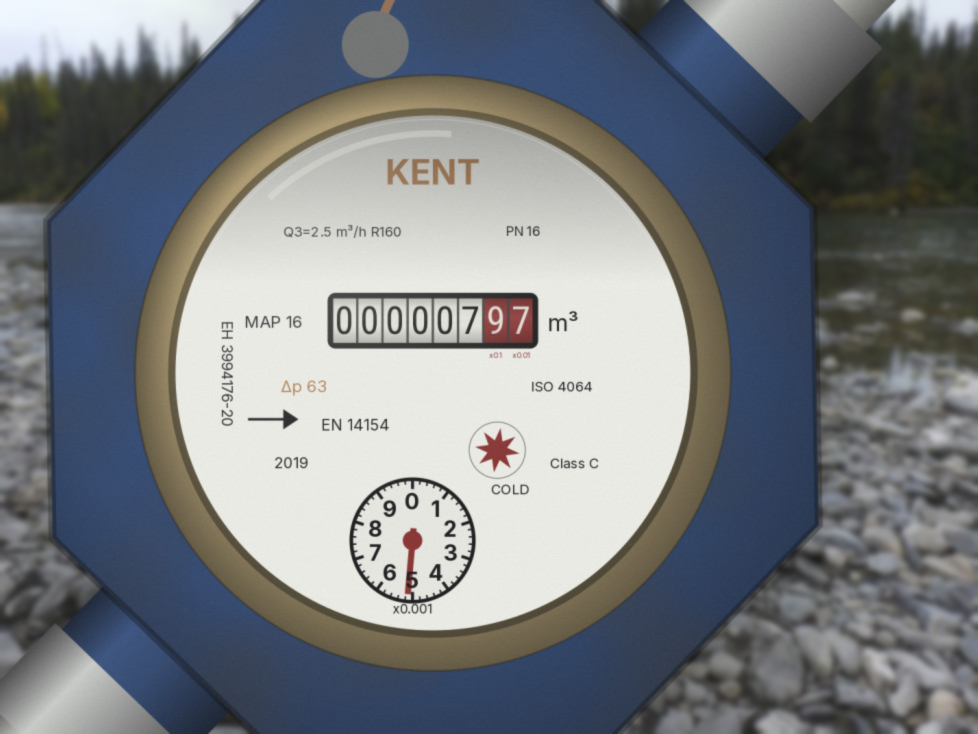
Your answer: 7.975 m³
